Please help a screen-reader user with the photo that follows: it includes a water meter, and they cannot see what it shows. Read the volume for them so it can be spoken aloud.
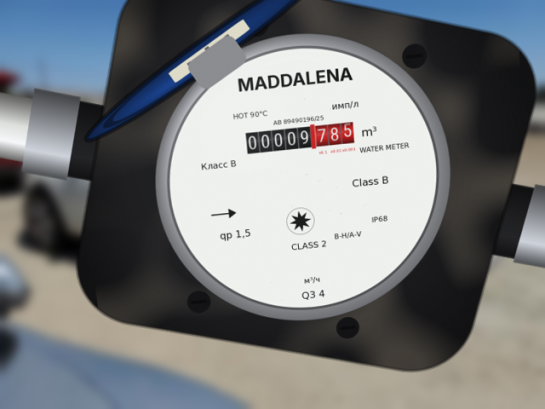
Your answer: 9.785 m³
